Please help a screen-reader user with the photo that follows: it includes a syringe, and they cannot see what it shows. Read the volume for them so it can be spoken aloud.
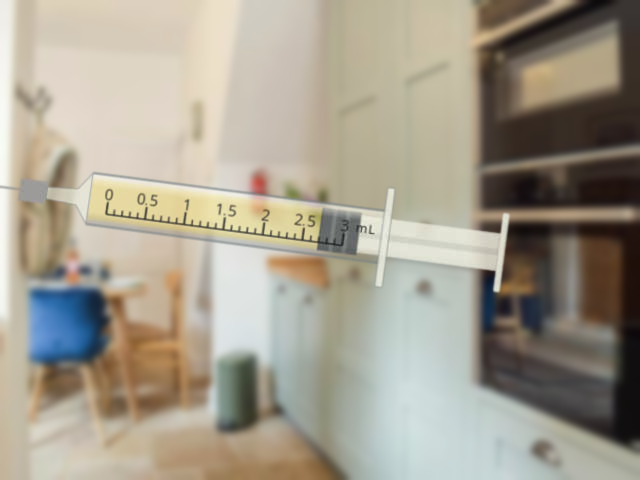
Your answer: 2.7 mL
